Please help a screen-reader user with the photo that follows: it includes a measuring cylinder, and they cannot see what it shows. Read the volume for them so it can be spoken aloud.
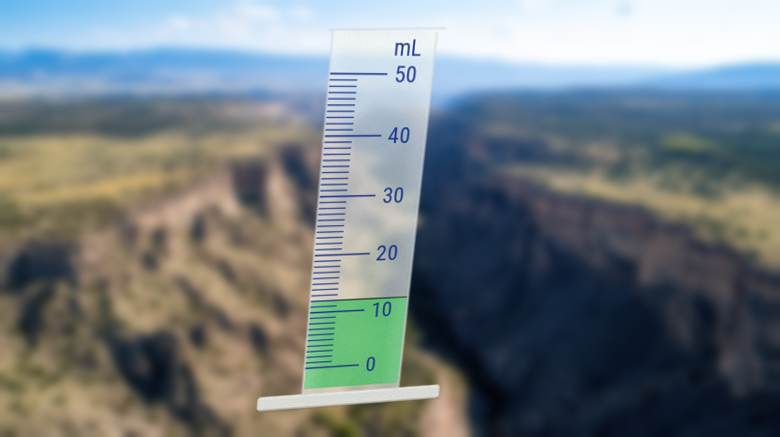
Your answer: 12 mL
